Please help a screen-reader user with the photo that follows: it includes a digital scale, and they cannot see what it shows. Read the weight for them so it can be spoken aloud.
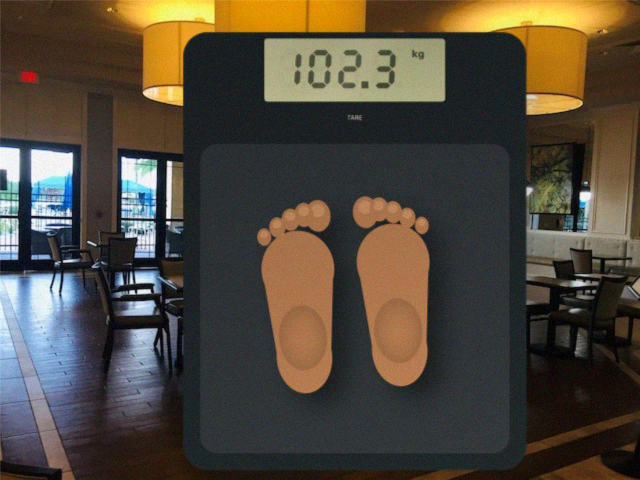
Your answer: 102.3 kg
